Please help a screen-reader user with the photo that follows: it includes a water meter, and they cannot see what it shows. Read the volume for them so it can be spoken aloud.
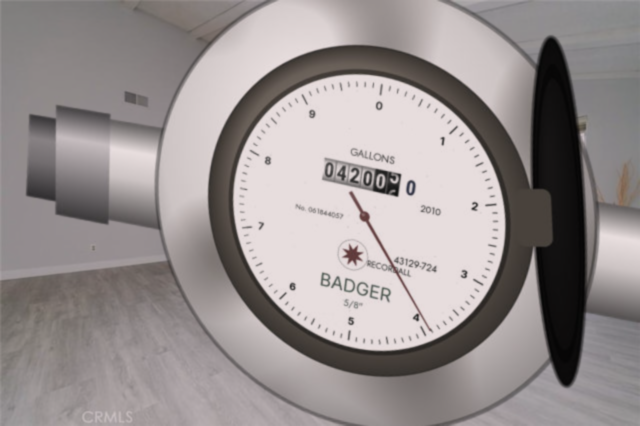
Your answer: 420053.9 gal
